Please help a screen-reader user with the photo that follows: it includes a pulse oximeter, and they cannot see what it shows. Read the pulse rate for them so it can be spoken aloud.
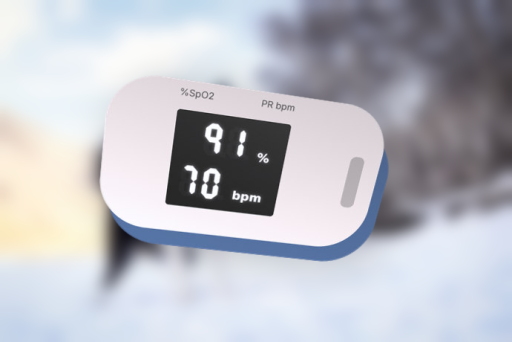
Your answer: 70 bpm
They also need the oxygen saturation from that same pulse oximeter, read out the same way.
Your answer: 91 %
